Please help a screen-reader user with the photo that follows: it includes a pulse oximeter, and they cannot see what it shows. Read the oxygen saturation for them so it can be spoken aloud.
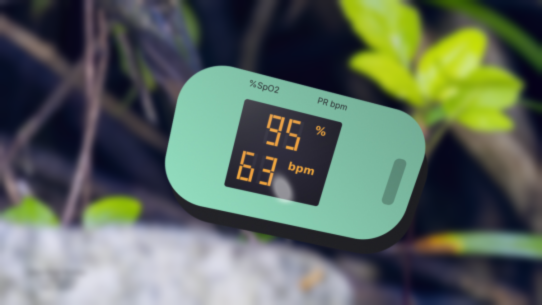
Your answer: 95 %
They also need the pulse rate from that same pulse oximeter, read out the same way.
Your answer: 63 bpm
